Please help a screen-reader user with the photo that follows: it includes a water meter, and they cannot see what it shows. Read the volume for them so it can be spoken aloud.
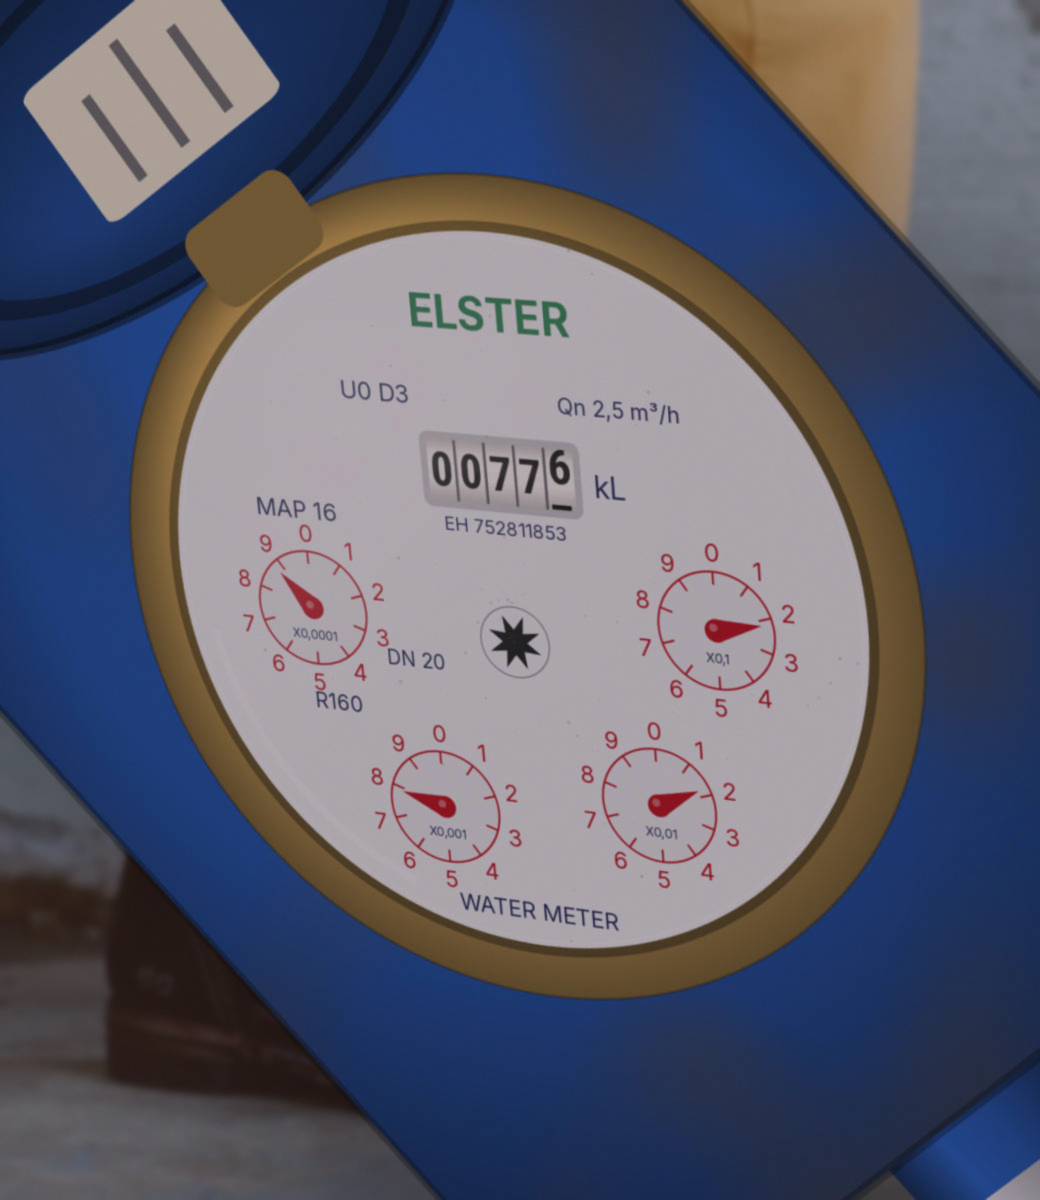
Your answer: 776.2178 kL
